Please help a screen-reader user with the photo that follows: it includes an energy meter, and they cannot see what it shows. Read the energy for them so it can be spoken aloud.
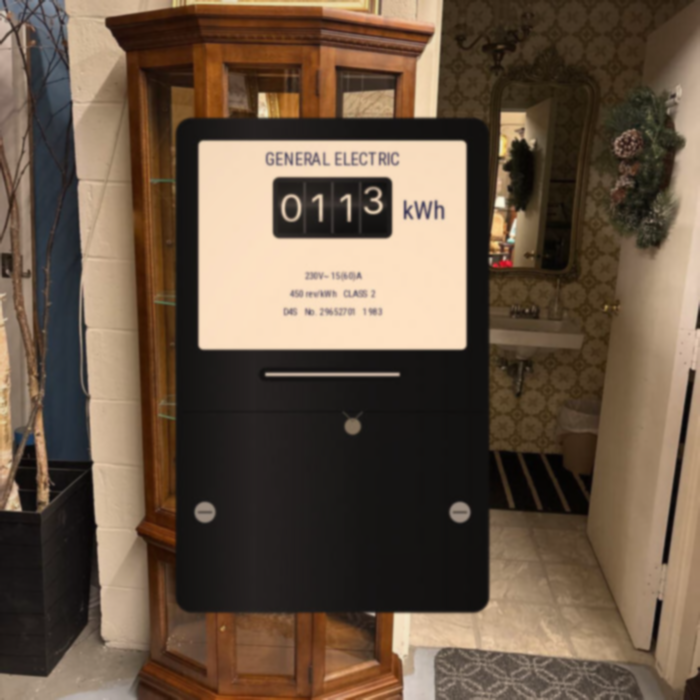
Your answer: 113 kWh
